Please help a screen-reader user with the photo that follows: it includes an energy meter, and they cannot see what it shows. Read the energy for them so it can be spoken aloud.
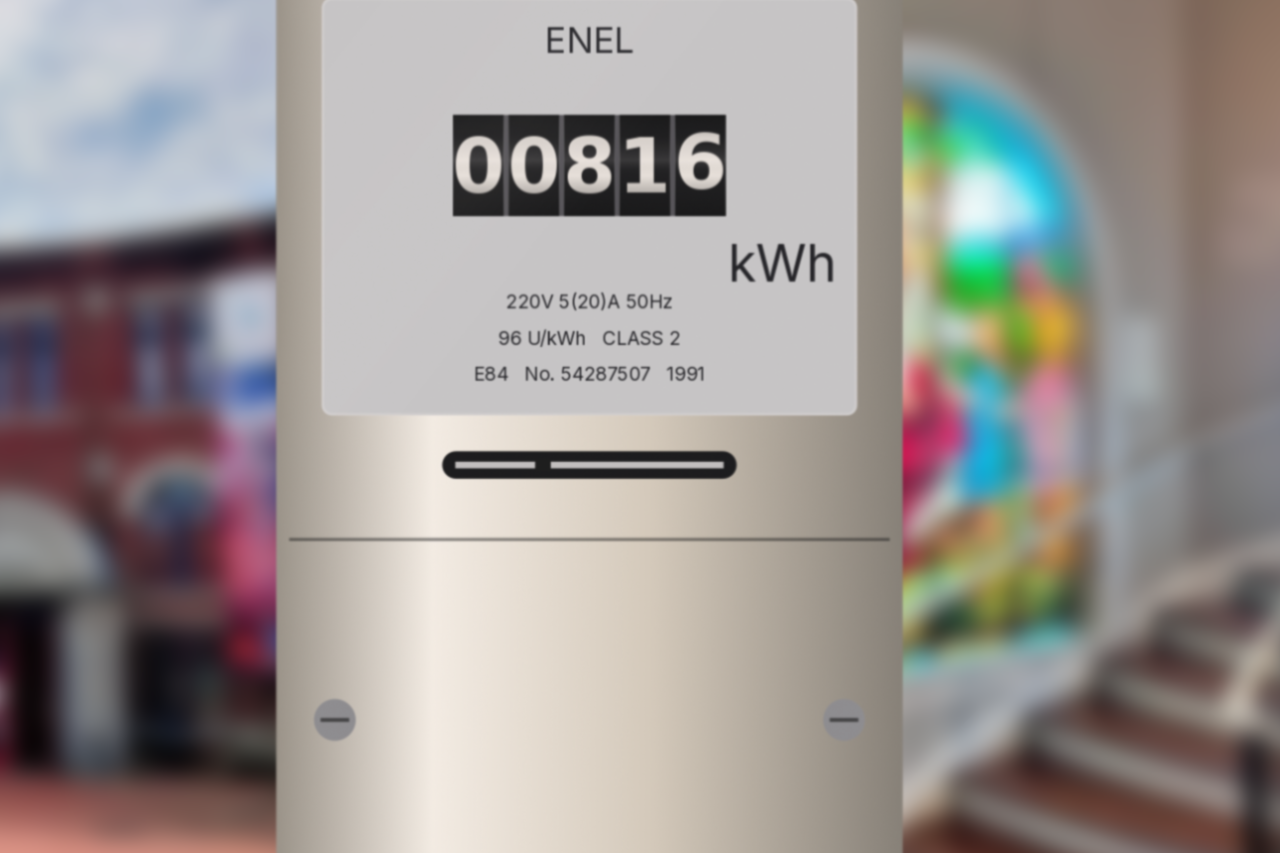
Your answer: 816 kWh
